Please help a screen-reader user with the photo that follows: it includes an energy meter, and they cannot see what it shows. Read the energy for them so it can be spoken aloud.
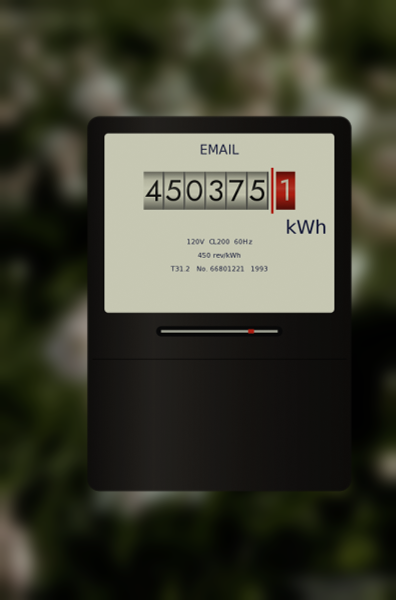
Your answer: 450375.1 kWh
